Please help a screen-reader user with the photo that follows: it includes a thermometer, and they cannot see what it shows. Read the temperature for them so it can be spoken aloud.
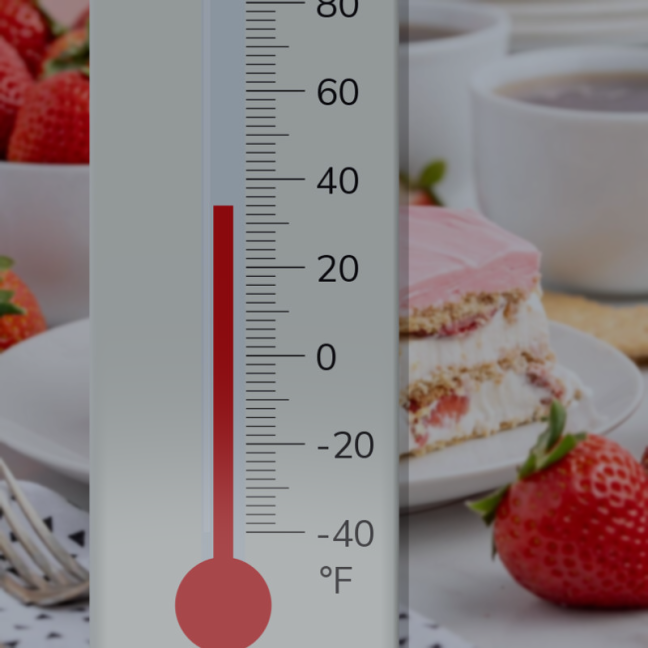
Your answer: 34 °F
